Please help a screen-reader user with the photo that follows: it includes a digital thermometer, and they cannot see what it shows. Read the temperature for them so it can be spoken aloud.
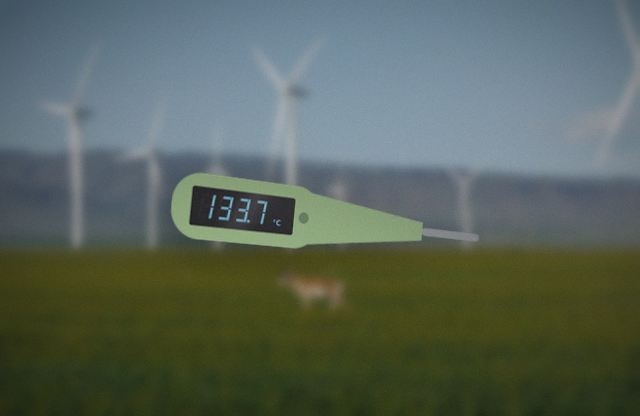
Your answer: 133.7 °C
